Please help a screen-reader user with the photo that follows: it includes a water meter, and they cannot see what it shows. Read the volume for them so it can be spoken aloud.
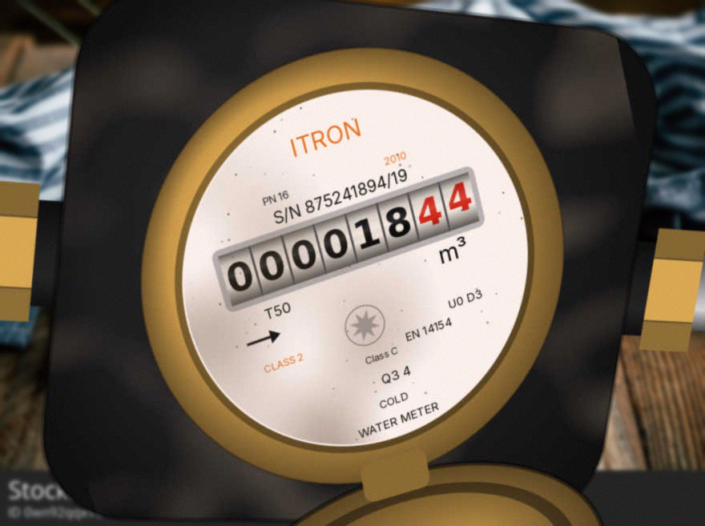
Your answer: 18.44 m³
